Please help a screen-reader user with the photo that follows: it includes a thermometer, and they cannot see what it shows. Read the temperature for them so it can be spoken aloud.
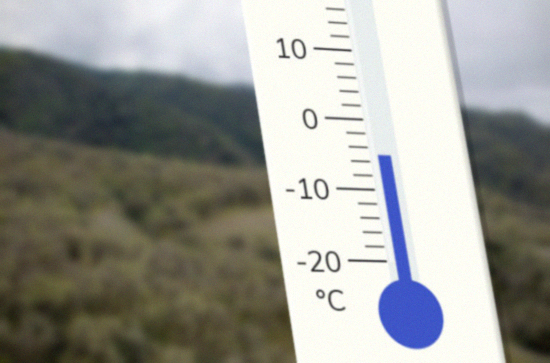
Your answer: -5 °C
